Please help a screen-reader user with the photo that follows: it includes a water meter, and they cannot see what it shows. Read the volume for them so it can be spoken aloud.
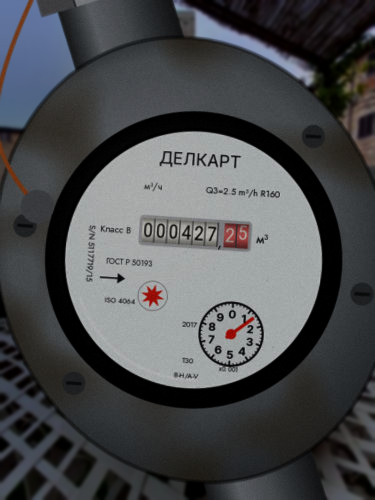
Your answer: 427.251 m³
